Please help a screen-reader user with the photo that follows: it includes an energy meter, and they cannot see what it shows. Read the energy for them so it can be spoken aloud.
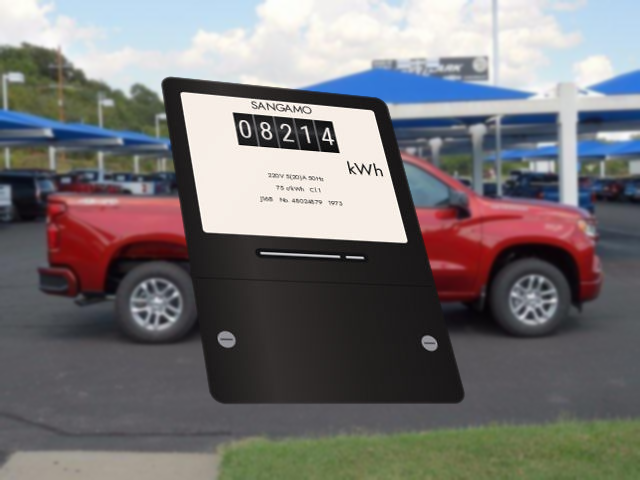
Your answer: 8214 kWh
